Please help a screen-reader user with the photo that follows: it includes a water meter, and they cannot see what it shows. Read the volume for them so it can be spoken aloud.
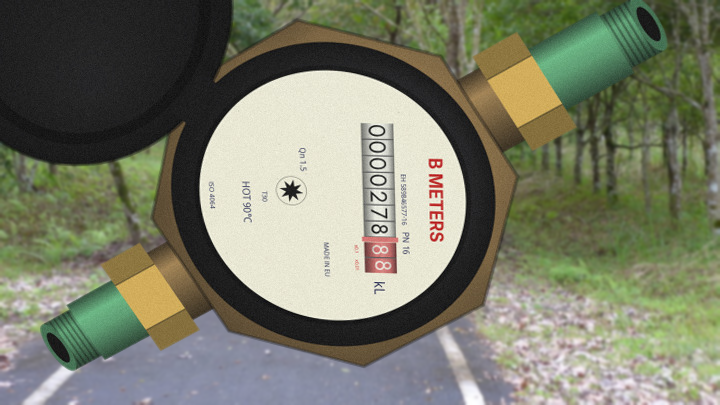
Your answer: 278.88 kL
